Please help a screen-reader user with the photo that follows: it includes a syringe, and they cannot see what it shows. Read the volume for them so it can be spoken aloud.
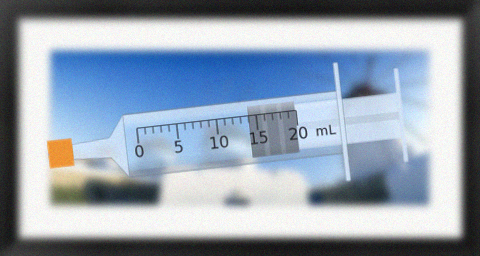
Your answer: 14 mL
